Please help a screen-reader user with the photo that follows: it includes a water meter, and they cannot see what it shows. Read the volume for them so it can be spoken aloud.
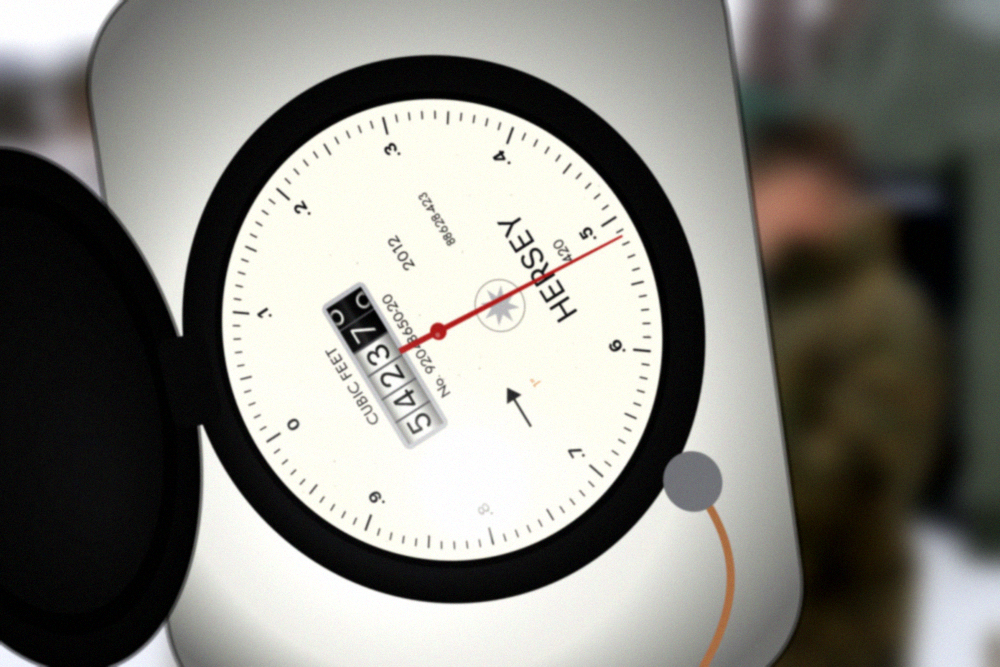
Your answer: 542378.51 ft³
